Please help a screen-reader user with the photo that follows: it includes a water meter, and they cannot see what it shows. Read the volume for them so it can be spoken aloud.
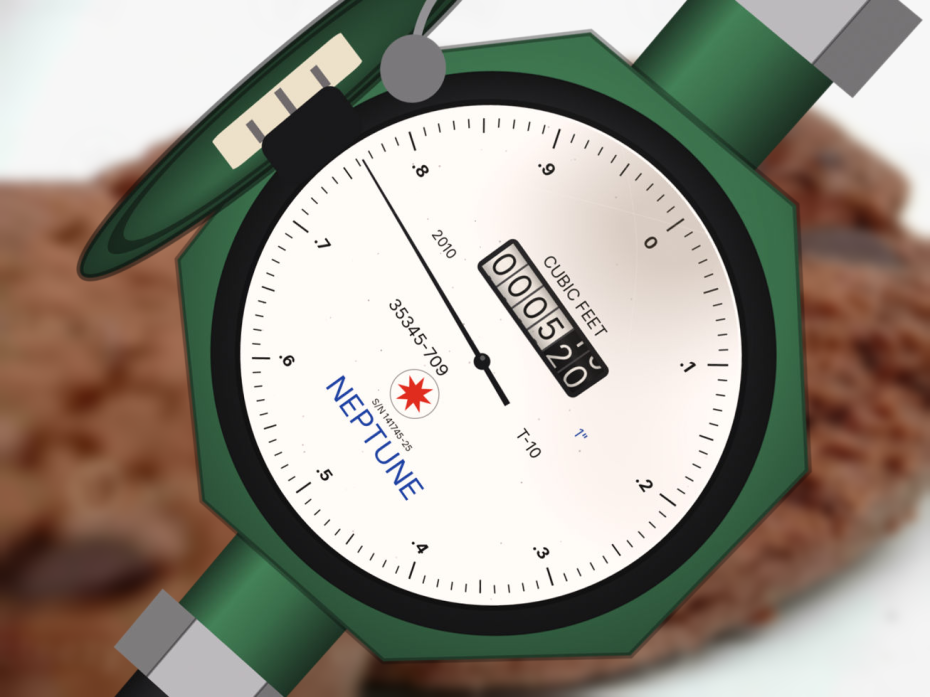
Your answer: 519.76 ft³
